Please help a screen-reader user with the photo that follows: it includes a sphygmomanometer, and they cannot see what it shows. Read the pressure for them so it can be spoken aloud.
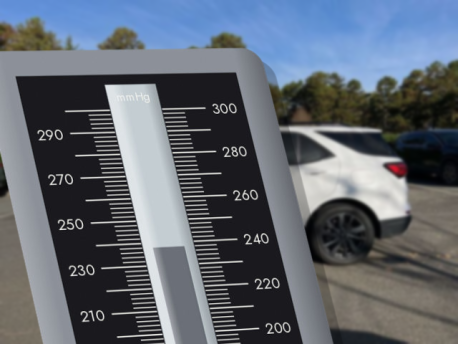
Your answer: 238 mmHg
